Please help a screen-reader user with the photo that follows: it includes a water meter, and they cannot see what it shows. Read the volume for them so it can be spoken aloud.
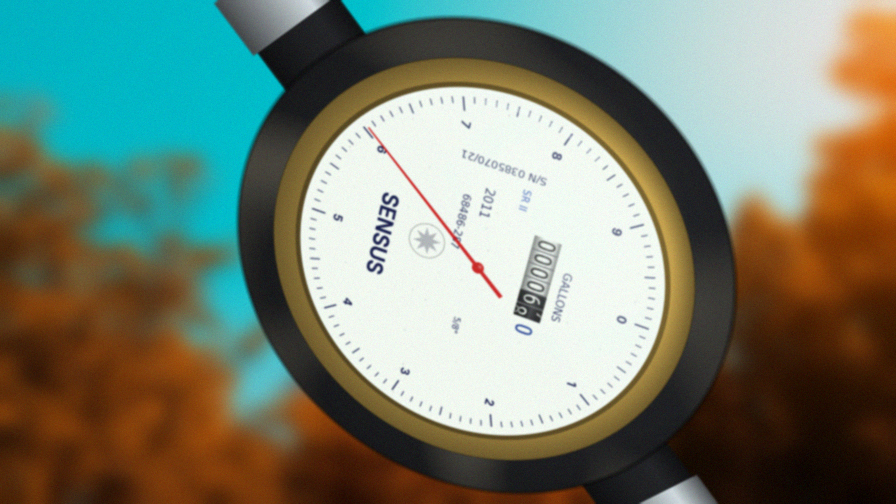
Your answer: 676.0 gal
